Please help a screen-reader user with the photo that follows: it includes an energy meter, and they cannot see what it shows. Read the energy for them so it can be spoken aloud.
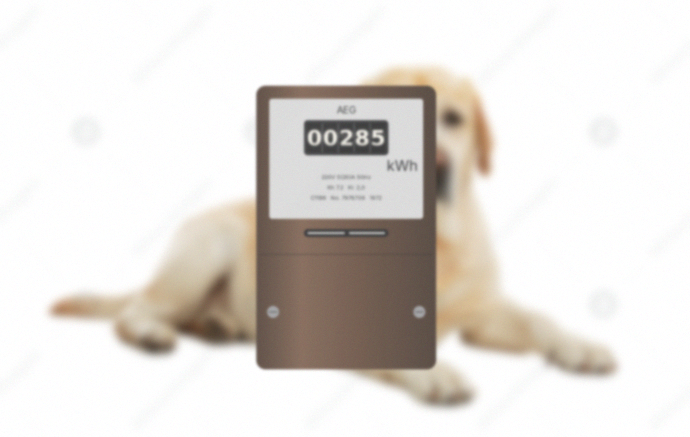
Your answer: 285 kWh
